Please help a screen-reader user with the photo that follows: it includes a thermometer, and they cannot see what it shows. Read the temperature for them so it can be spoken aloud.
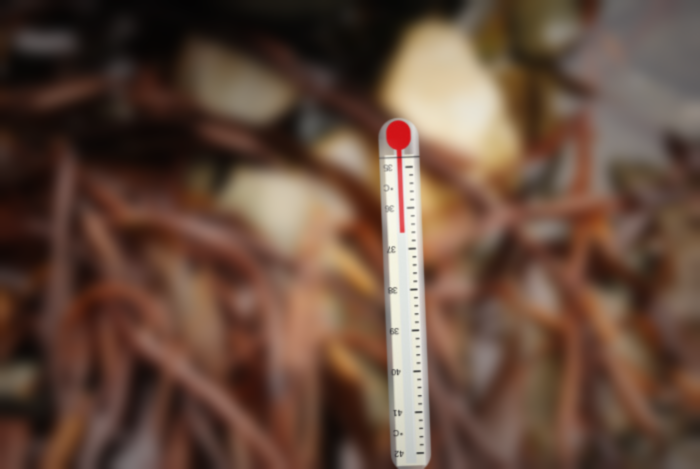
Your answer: 36.6 °C
